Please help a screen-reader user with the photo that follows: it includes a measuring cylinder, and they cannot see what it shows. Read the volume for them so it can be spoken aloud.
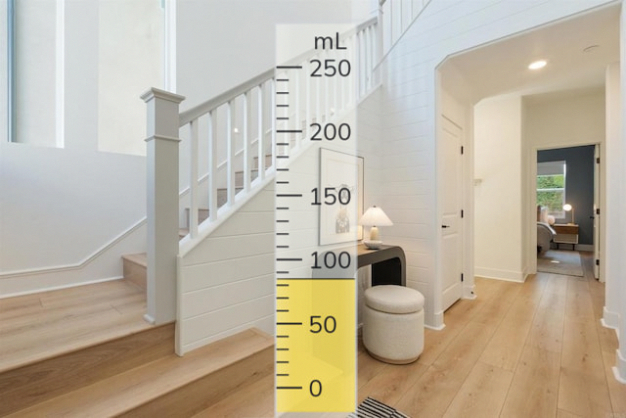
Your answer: 85 mL
